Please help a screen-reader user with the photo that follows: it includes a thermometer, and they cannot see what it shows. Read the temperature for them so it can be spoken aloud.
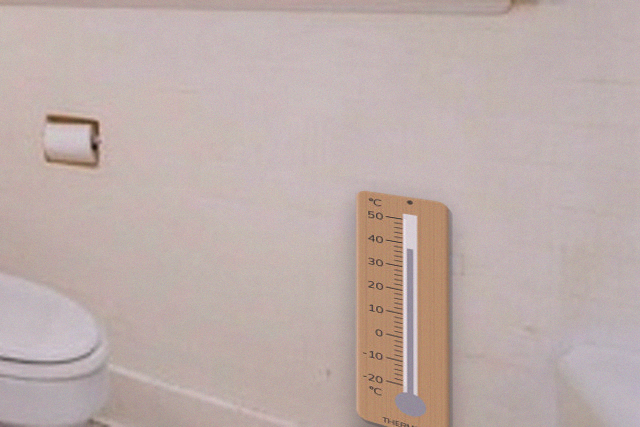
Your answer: 38 °C
